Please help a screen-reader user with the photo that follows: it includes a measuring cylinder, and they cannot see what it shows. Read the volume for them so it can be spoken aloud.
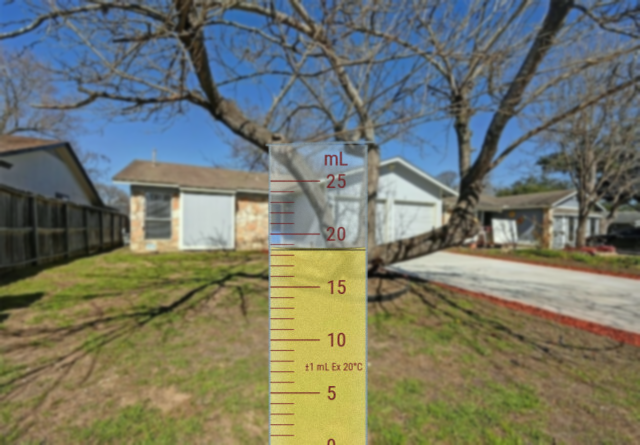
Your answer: 18.5 mL
